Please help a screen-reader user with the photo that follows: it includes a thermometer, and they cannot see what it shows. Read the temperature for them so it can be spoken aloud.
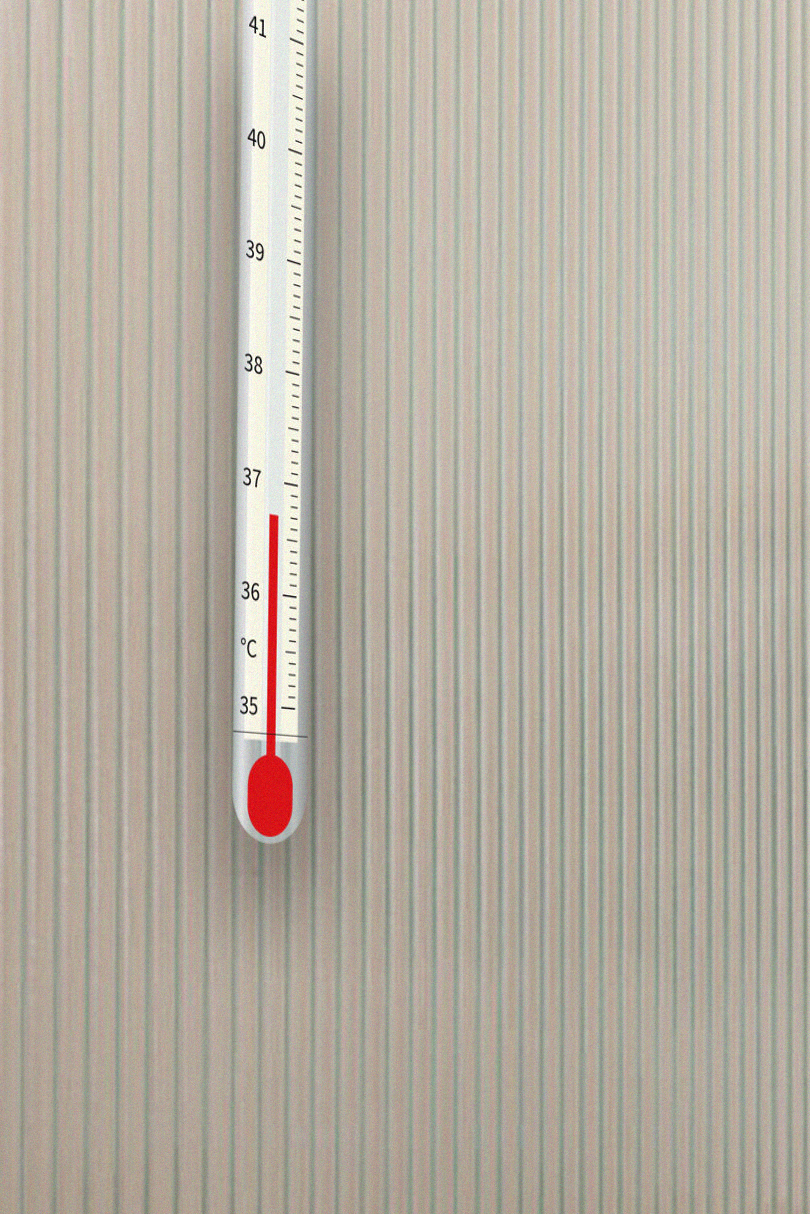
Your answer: 36.7 °C
